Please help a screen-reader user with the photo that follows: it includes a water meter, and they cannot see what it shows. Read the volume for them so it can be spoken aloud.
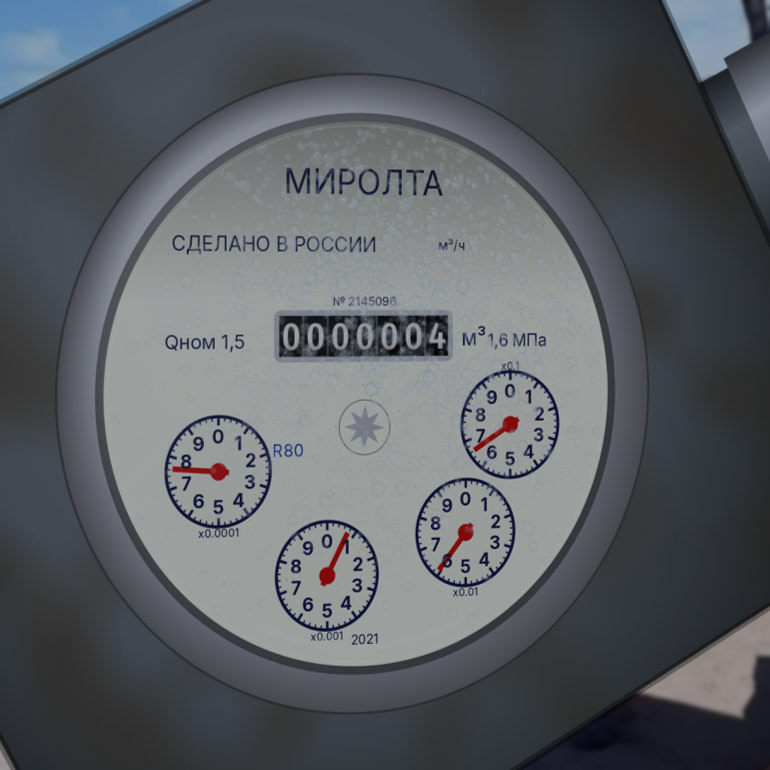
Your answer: 4.6607 m³
